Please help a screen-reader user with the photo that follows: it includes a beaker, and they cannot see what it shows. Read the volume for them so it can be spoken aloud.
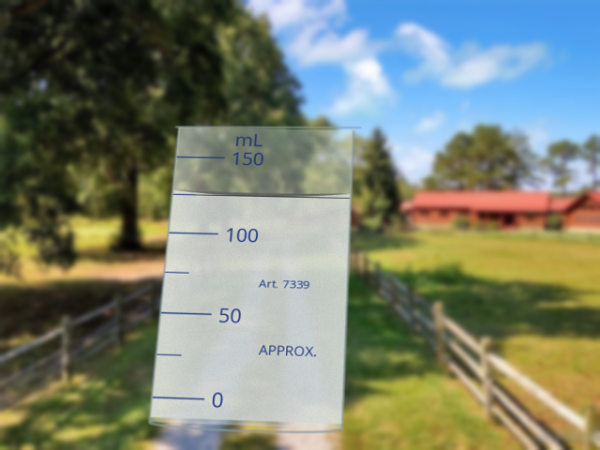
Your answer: 125 mL
